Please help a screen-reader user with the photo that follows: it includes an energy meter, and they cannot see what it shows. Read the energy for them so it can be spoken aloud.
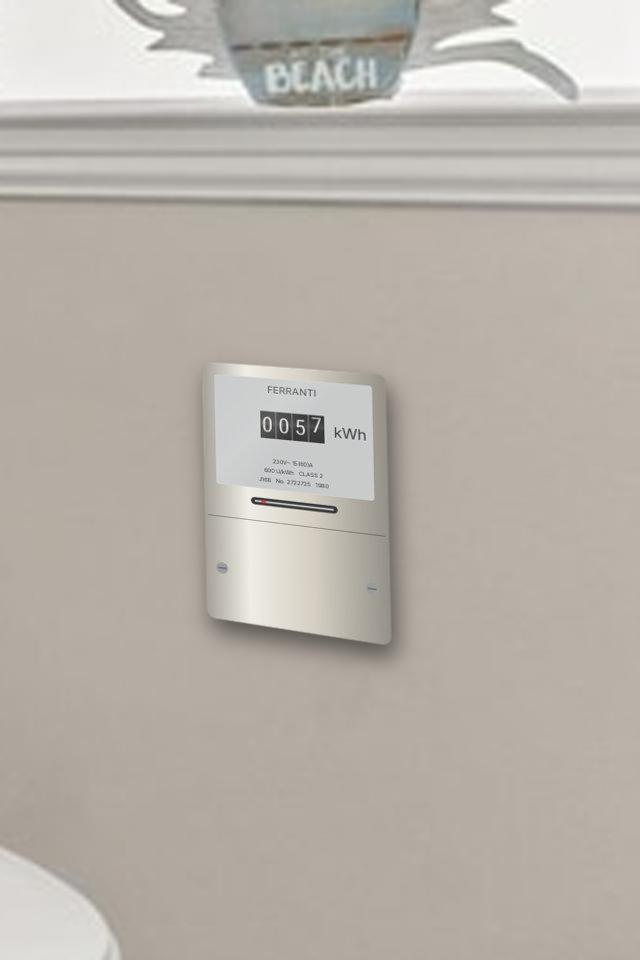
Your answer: 57 kWh
